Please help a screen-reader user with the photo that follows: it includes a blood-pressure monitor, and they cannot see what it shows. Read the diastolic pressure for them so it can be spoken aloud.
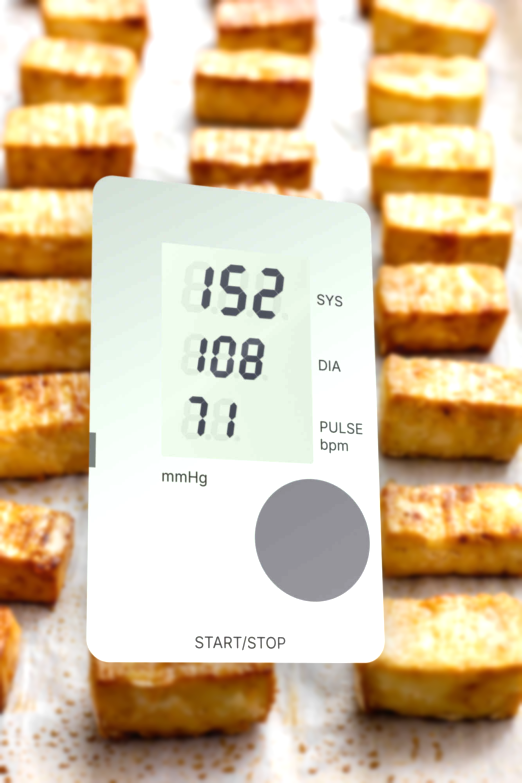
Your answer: 108 mmHg
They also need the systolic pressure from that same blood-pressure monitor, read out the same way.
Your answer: 152 mmHg
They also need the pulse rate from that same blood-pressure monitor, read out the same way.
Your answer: 71 bpm
